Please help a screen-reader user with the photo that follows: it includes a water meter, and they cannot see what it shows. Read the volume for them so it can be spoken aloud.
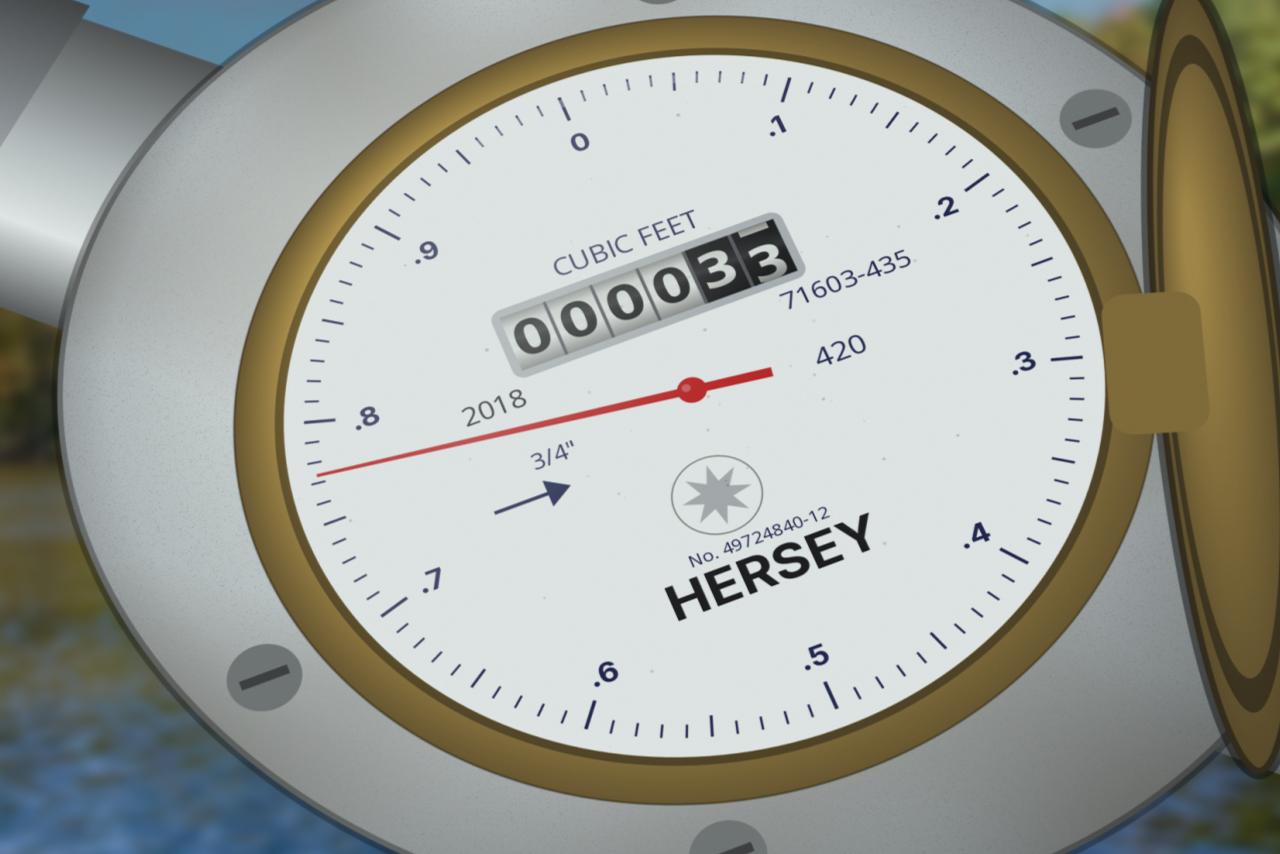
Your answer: 32.77 ft³
